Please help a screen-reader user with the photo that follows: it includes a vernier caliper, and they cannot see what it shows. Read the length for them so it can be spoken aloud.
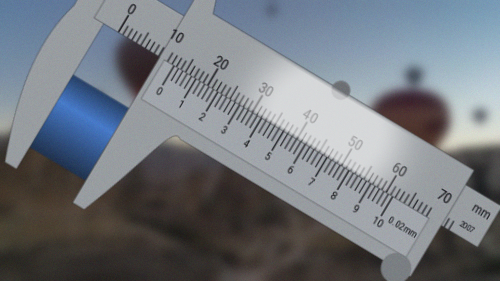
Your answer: 12.5 mm
